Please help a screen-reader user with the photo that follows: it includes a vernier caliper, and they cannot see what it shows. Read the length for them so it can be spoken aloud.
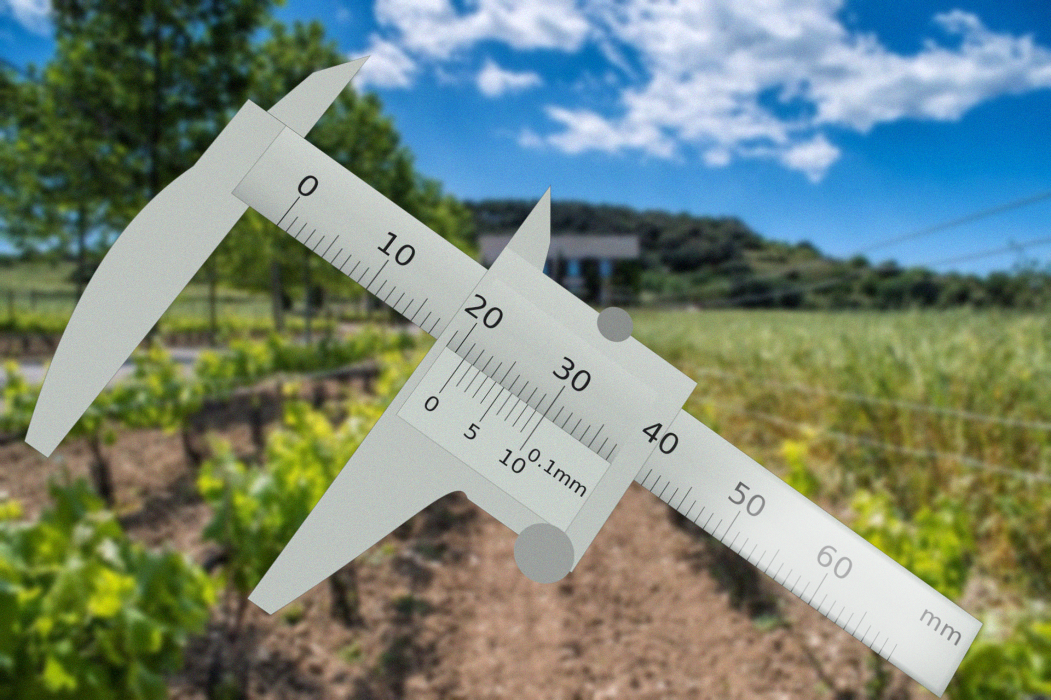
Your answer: 21.0 mm
